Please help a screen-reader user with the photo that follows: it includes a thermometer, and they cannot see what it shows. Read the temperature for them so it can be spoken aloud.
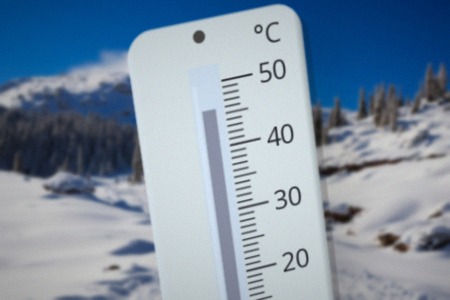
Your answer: 46 °C
